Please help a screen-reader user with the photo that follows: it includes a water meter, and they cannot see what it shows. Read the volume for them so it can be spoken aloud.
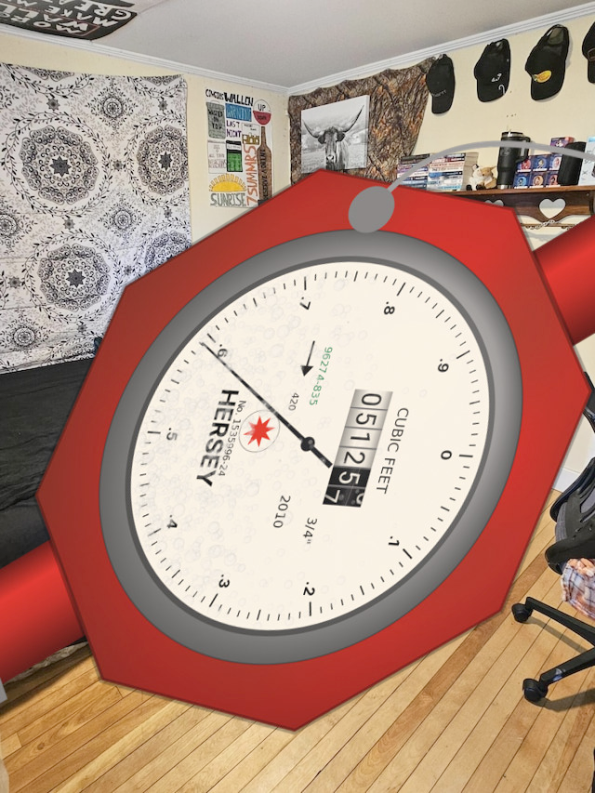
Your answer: 51256.59 ft³
